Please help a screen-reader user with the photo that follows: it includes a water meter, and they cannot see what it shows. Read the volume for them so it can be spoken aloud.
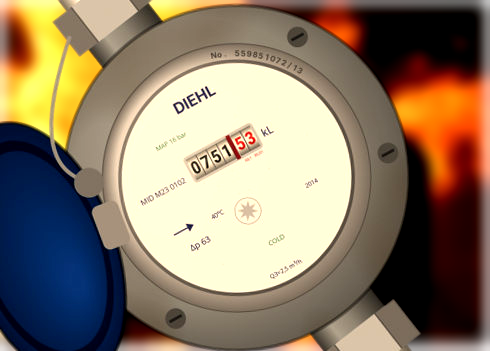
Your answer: 751.53 kL
